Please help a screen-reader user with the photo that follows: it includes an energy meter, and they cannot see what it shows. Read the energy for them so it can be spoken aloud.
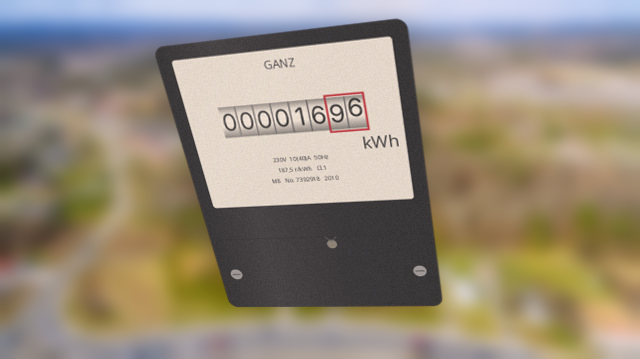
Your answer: 16.96 kWh
